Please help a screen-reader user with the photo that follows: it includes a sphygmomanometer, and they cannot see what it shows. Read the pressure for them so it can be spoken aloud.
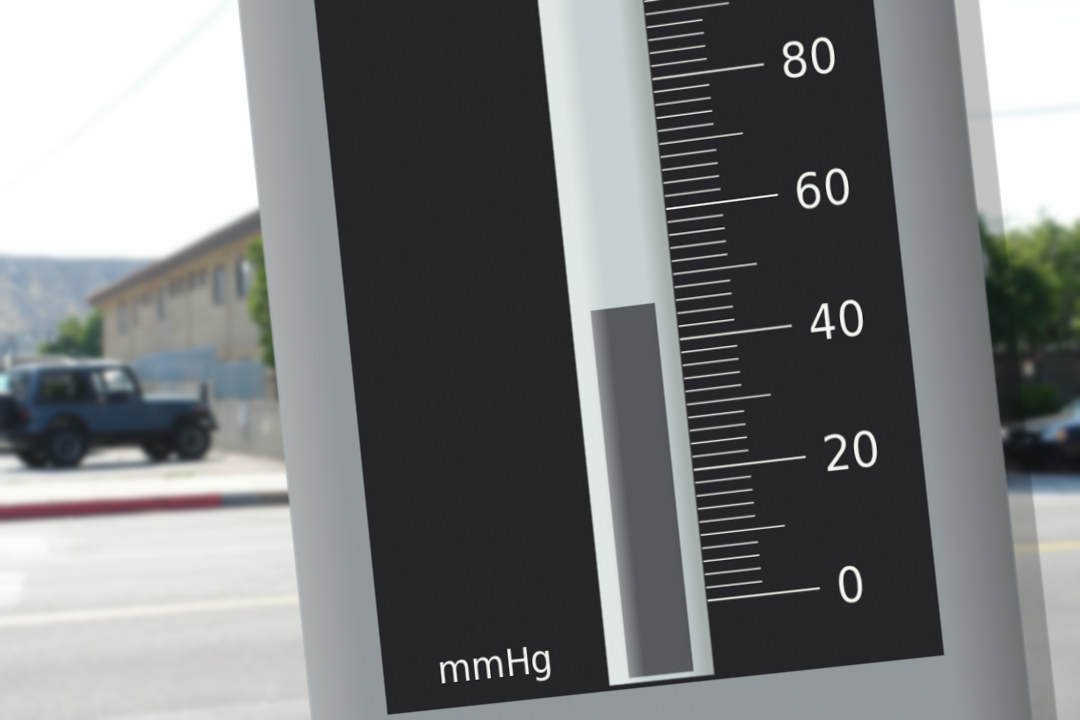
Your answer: 46 mmHg
